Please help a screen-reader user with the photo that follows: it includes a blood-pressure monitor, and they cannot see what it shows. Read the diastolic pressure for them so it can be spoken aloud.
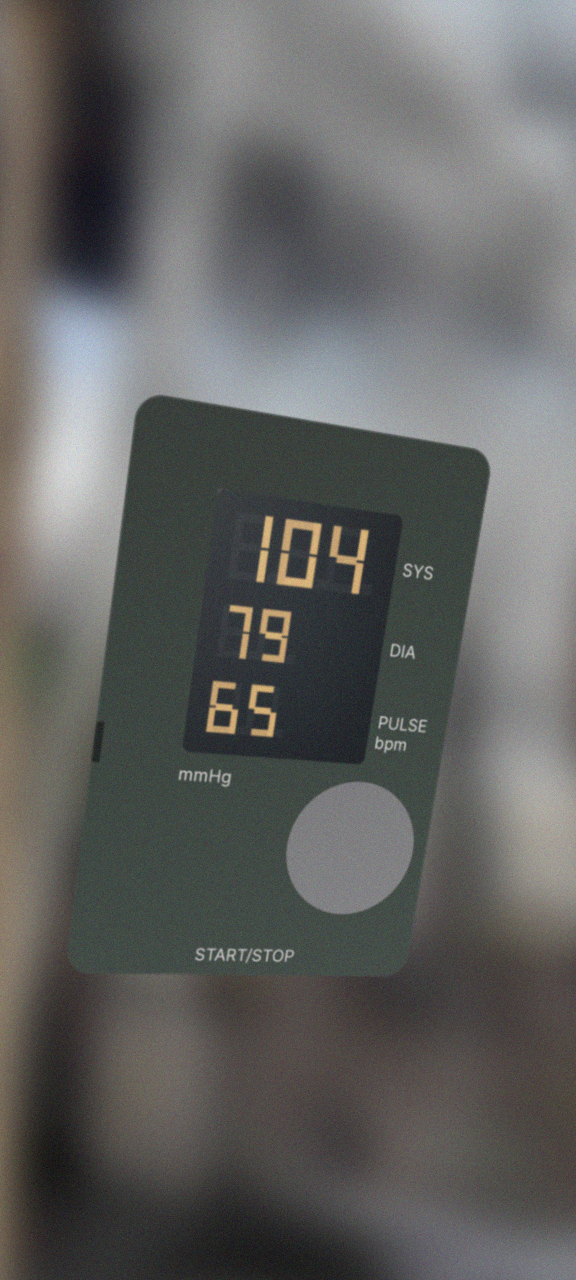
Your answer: 79 mmHg
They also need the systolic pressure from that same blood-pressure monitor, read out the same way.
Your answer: 104 mmHg
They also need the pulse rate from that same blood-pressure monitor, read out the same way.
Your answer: 65 bpm
